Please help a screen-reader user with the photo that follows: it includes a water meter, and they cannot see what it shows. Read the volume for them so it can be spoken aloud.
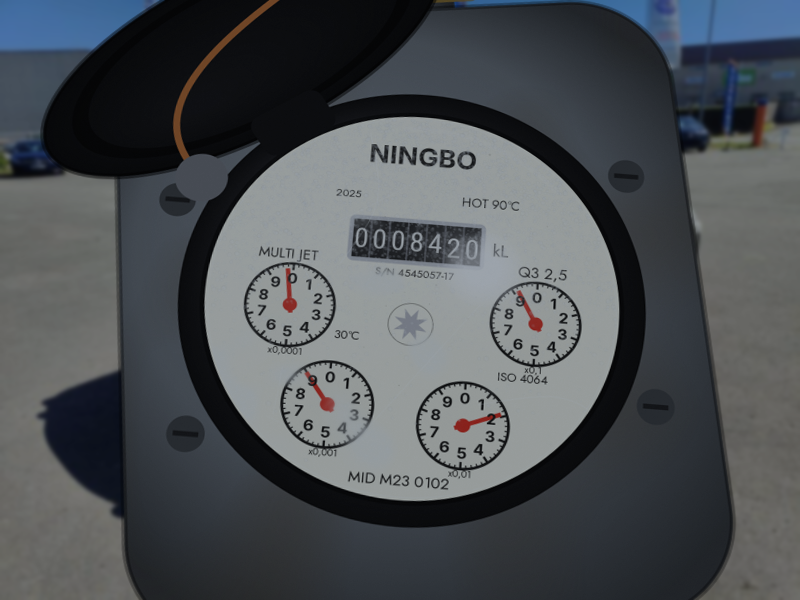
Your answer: 8419.9189 kL
